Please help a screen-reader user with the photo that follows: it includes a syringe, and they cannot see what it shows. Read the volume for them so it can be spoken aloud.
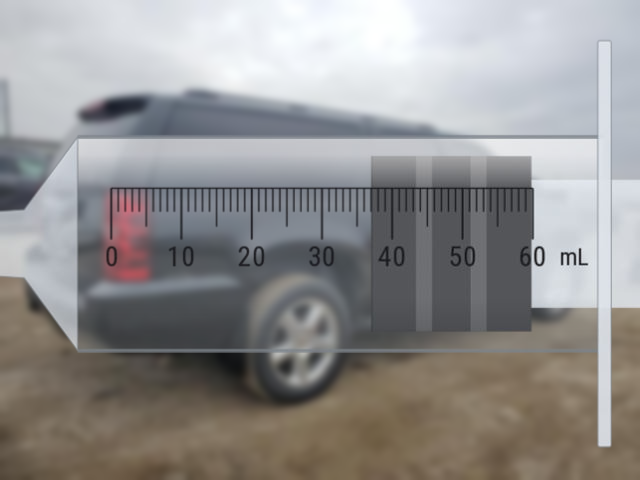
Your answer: 37 mL
